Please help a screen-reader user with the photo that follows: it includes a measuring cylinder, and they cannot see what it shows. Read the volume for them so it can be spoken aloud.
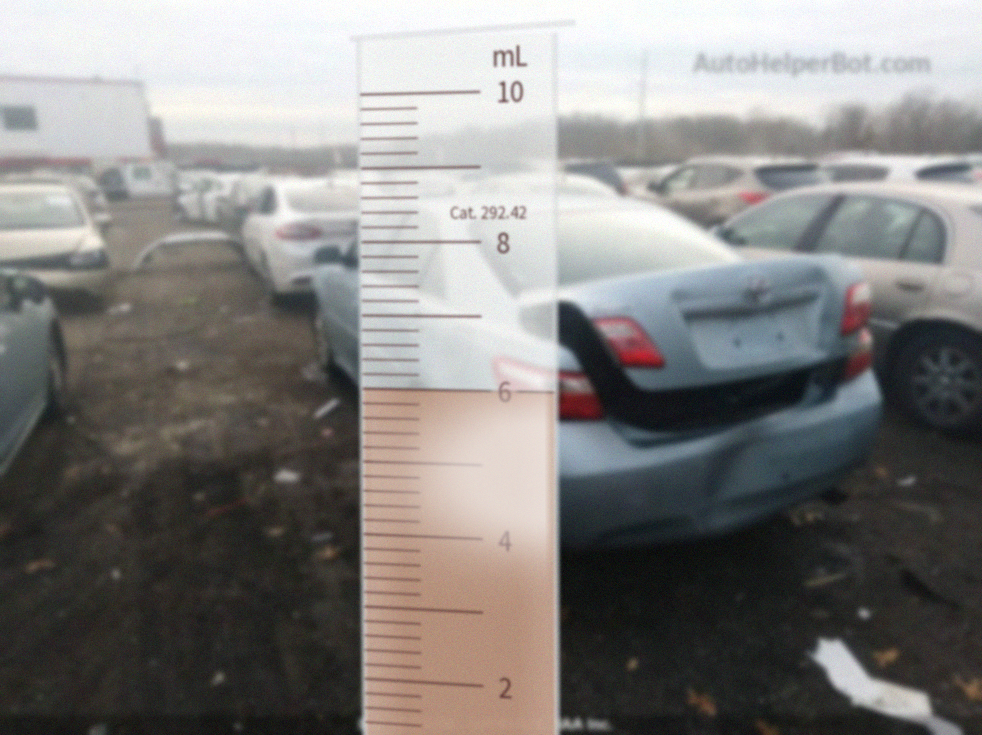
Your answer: 6 mL
